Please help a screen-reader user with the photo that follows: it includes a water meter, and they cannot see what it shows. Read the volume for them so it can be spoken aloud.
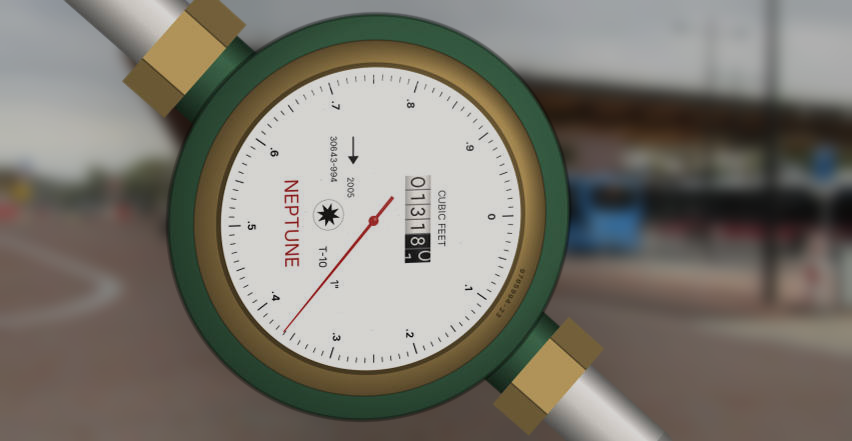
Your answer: 13180.36 ft³
